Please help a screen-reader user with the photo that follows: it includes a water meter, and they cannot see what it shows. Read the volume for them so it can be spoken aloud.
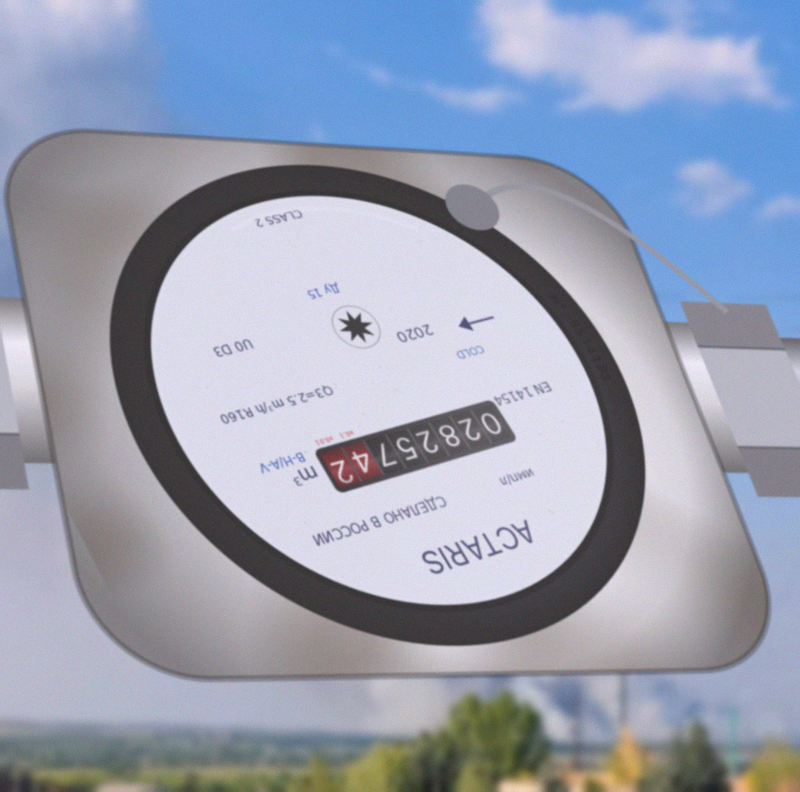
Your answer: 28257.42 m³
